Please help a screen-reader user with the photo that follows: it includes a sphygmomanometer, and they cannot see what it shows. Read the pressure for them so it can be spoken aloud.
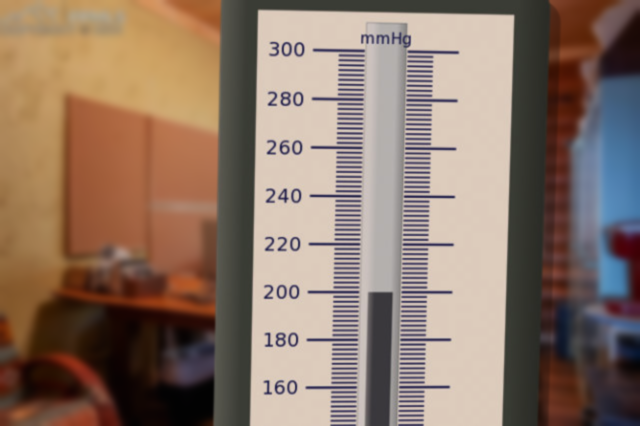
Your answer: 200 mmHg
